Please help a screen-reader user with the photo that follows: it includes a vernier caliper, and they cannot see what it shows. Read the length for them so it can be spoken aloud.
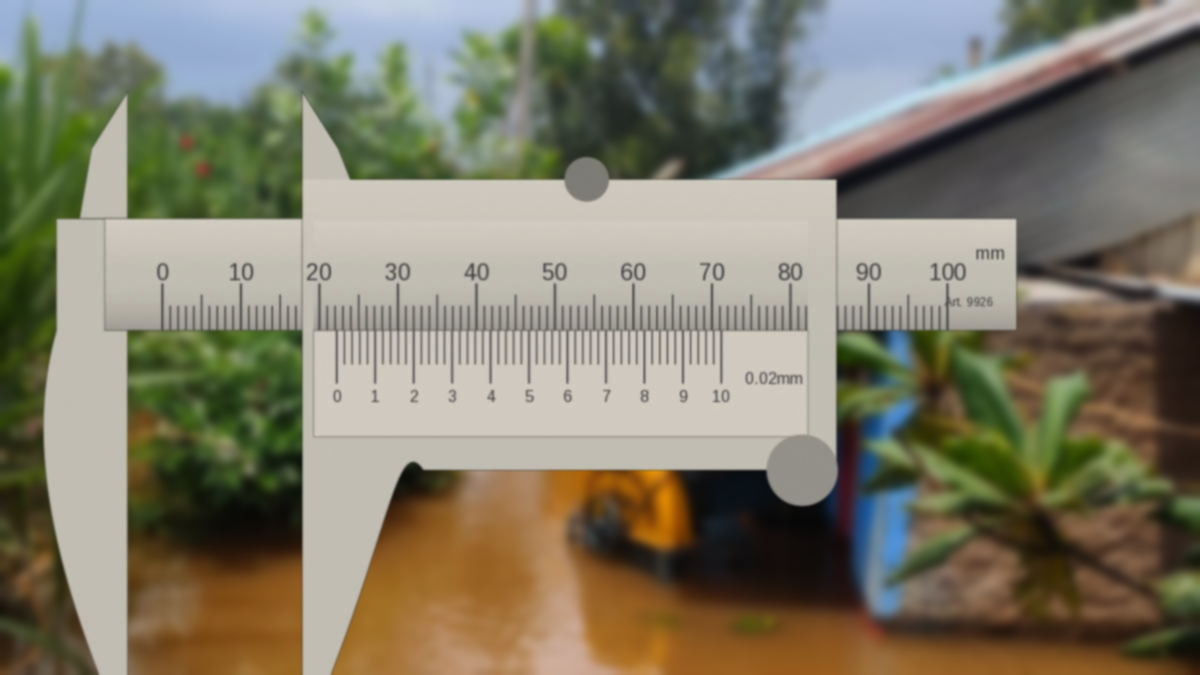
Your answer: 22.2 mm
